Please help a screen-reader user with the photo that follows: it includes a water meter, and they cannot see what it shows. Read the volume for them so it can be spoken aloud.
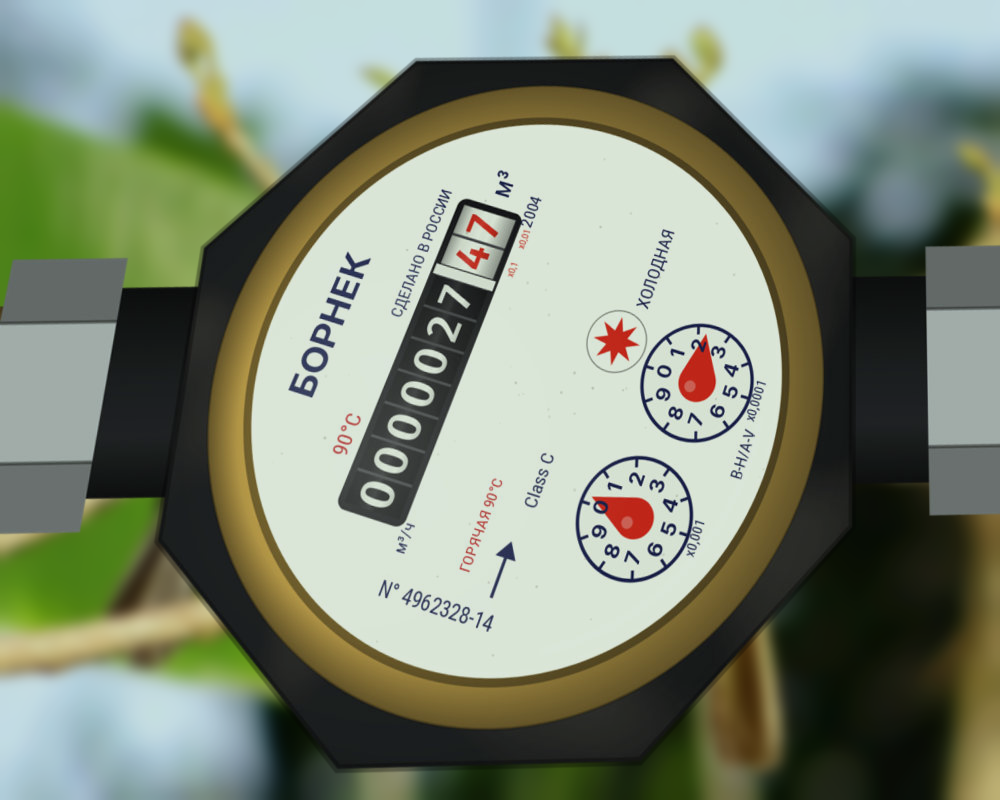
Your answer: 27.4702 m³
